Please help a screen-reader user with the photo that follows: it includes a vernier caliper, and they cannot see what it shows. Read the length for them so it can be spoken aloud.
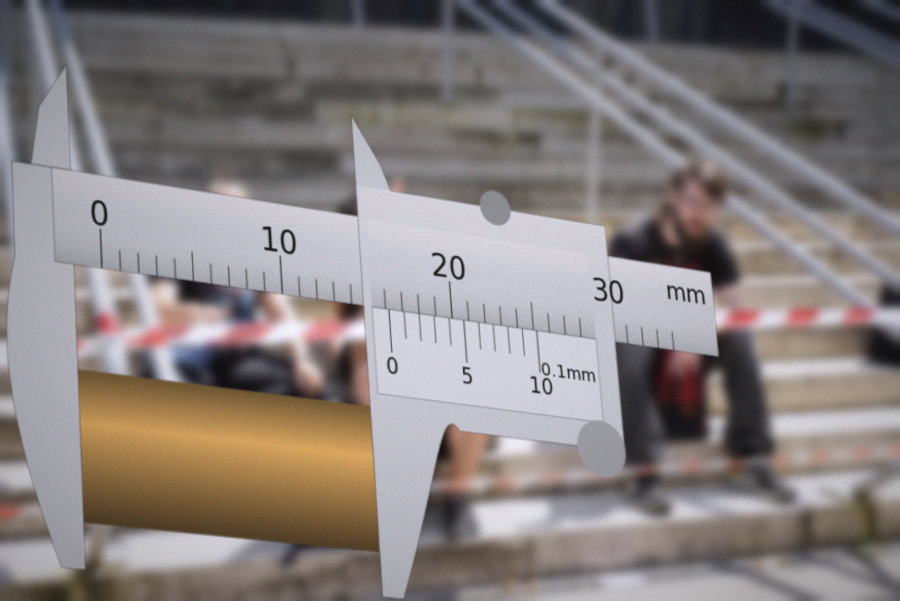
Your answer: 16.2 mm
